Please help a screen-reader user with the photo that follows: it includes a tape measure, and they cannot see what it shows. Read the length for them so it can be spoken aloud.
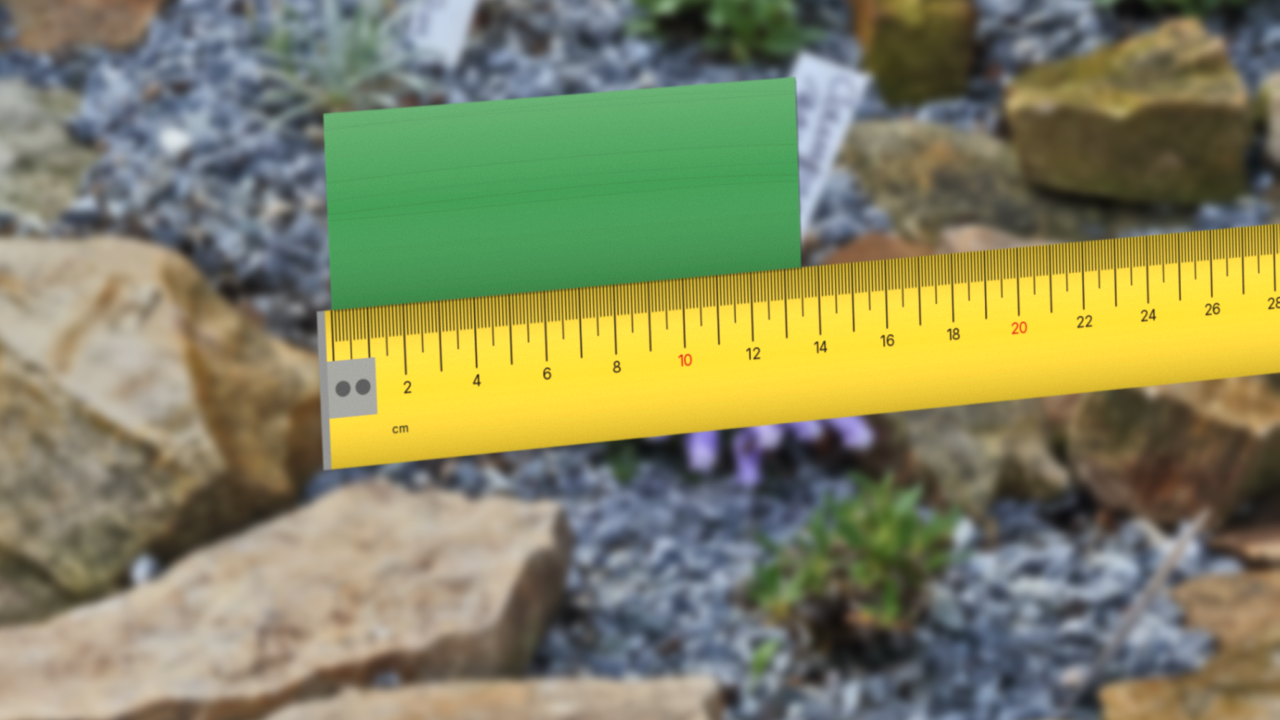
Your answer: 13.5 cm
